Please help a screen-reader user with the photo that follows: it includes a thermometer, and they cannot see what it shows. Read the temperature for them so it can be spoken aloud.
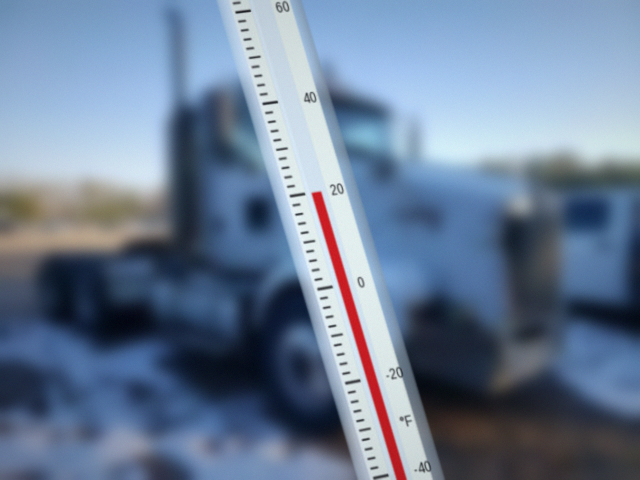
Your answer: 20 °F
